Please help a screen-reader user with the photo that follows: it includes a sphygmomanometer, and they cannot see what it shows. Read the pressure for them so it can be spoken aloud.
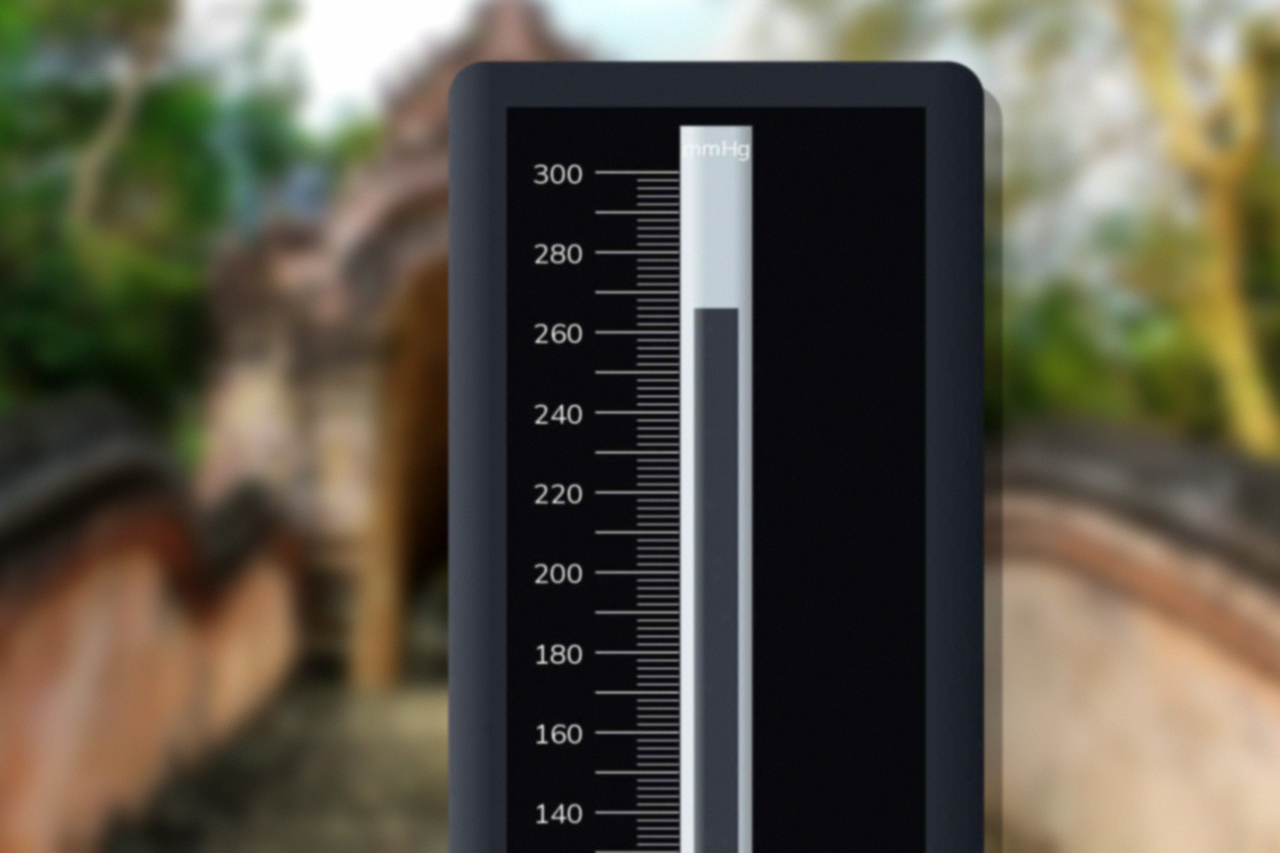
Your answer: 266 mmHg
